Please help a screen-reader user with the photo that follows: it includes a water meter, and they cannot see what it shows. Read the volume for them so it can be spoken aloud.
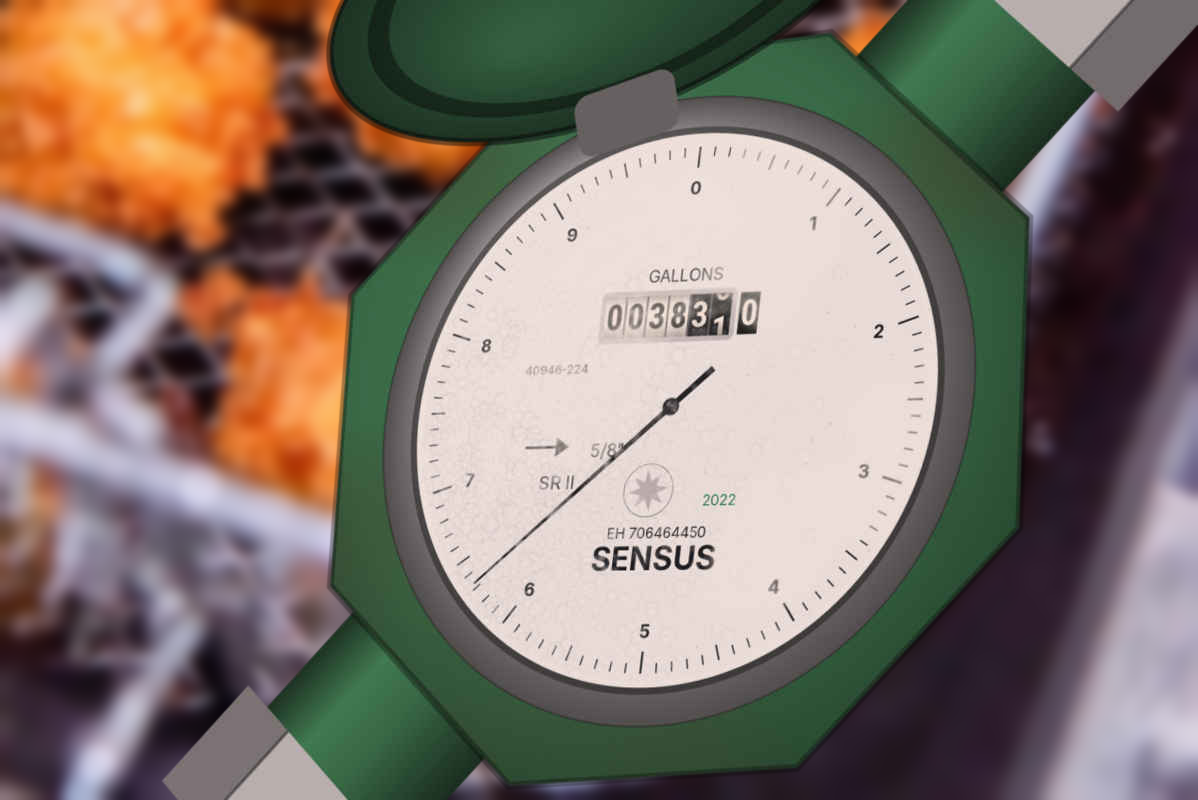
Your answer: 38306.3 gal
